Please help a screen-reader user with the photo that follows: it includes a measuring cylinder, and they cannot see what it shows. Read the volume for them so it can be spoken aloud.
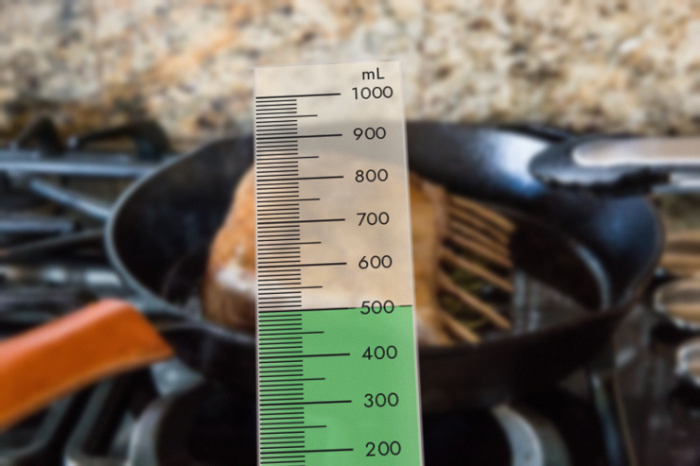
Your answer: 500 mL
